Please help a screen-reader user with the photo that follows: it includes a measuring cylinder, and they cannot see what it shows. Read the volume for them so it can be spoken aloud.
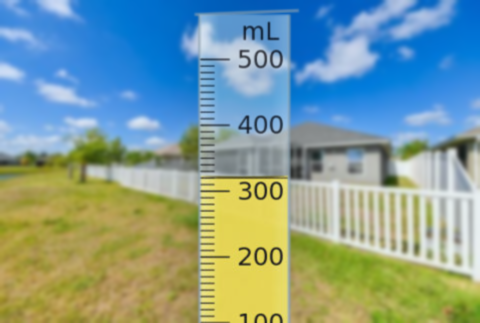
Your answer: 320 mL
